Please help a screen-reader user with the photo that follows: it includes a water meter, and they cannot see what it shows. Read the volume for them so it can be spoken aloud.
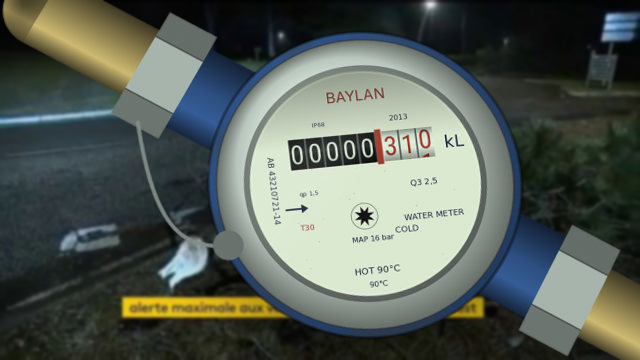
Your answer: 0.310 kL
